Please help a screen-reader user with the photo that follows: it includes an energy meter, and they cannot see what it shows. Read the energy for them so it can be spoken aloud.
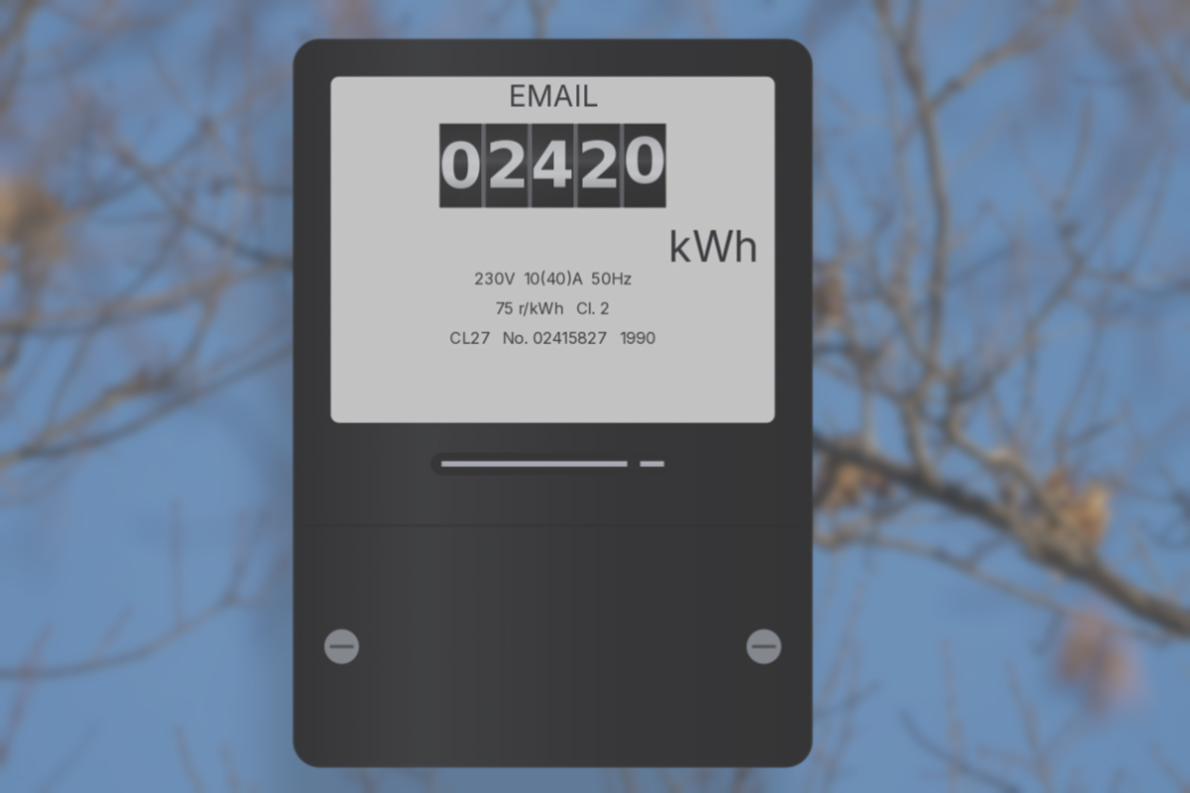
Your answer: 2420 kWh
